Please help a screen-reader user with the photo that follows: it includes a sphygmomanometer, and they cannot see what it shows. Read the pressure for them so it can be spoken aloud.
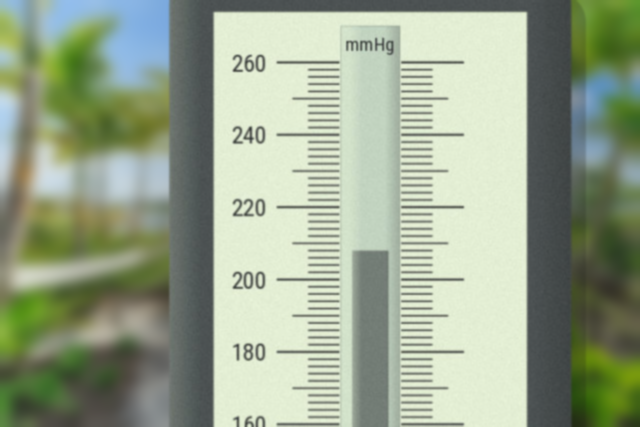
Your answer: 208 mmHg
